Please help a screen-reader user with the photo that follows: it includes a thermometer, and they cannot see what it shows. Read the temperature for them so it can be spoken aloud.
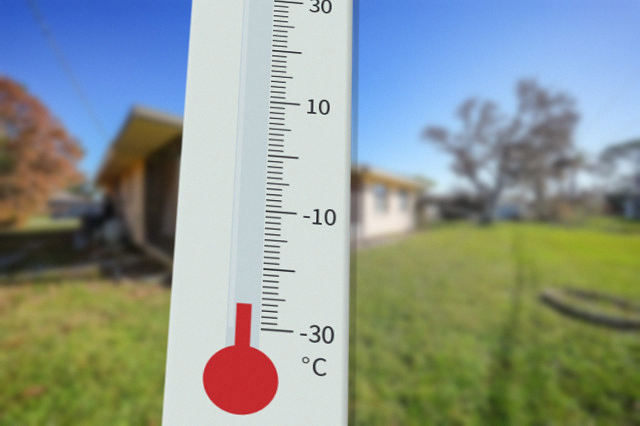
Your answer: -26 °C
